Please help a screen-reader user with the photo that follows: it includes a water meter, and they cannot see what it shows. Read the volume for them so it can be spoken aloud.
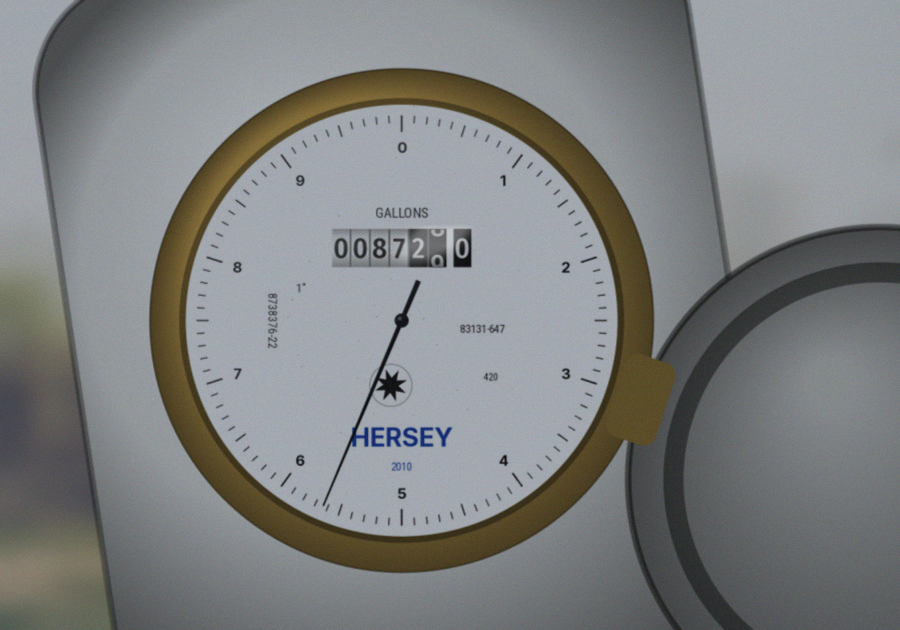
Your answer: 87285.6 gal
